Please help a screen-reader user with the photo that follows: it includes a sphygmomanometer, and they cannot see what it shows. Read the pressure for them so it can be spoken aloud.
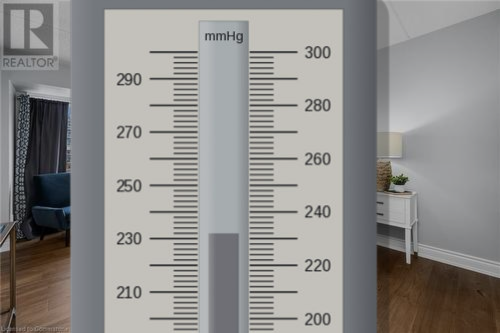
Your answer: 232 mmHg
